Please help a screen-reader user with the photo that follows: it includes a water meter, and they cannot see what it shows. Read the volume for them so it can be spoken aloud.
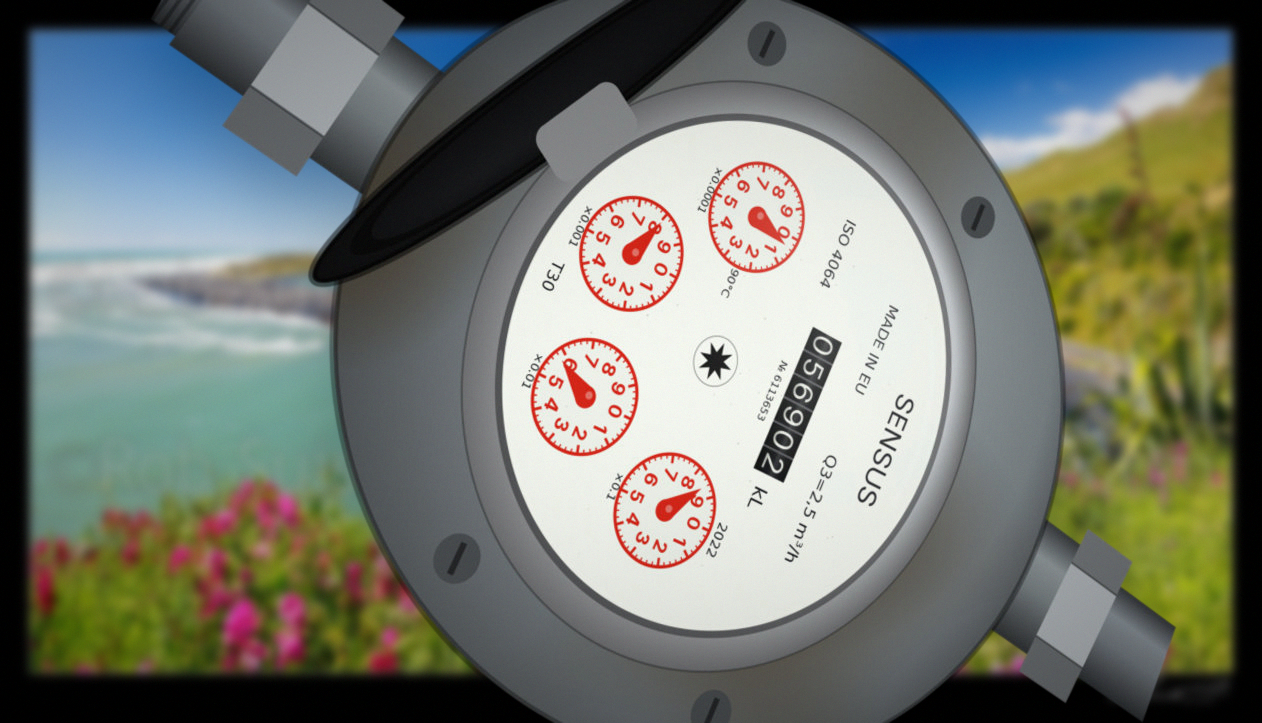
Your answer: 56902.8580 kL
